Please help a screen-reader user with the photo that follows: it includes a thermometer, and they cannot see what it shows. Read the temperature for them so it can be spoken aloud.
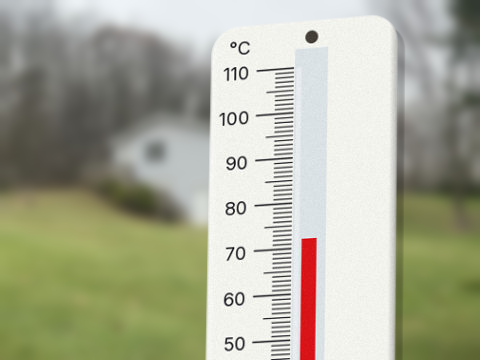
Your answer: 72 °C
